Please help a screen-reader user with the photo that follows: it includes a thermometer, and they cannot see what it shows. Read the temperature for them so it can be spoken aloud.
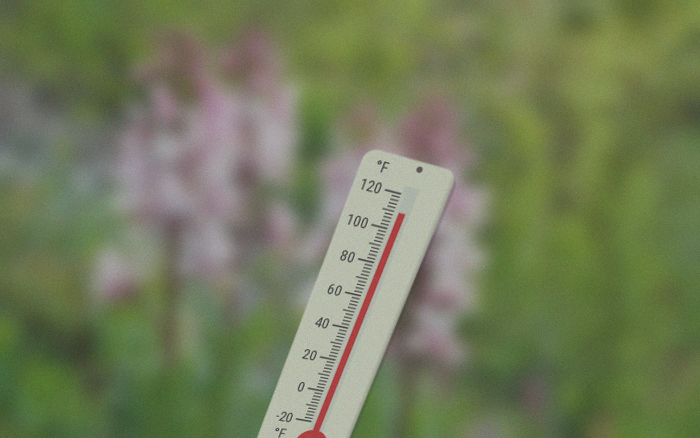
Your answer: 110 °F
